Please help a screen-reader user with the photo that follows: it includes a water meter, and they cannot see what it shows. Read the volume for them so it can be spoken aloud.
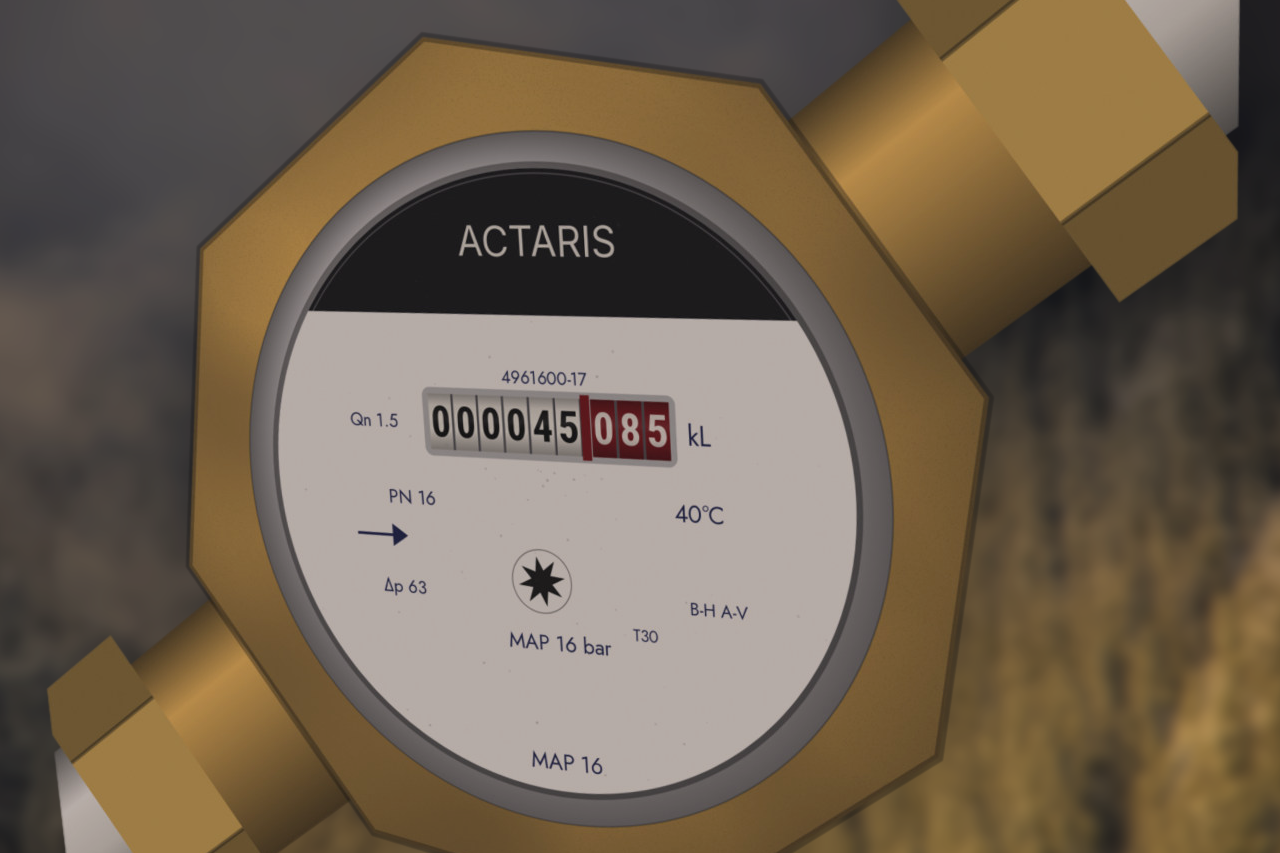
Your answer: 45.085 kL
